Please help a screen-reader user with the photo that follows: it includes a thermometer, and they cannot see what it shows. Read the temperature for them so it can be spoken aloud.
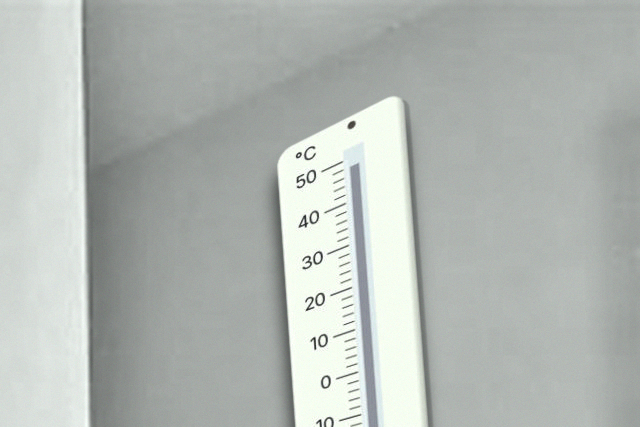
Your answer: 48 °C
